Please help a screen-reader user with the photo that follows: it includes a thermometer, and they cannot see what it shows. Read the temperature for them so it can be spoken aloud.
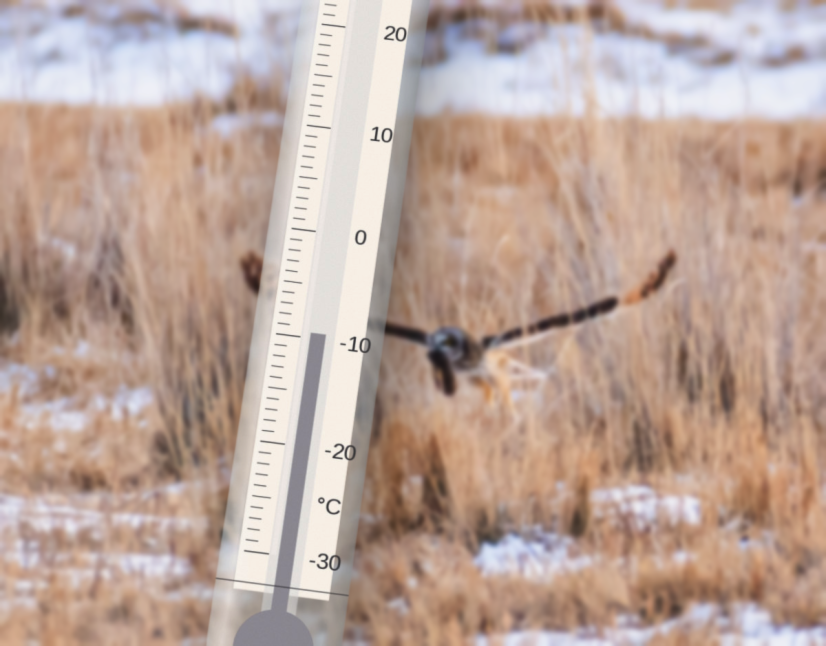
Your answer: -9.5 °C
